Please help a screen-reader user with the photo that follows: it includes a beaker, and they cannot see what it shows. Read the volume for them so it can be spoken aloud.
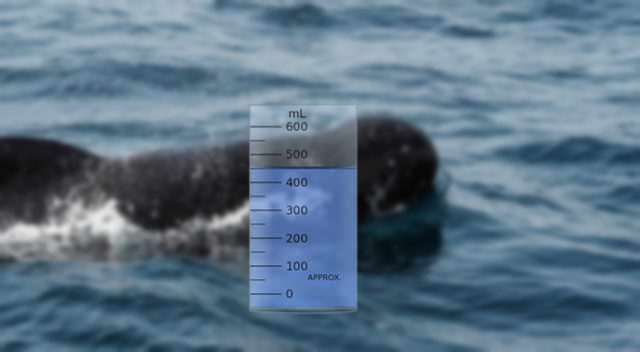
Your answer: 450 mL
